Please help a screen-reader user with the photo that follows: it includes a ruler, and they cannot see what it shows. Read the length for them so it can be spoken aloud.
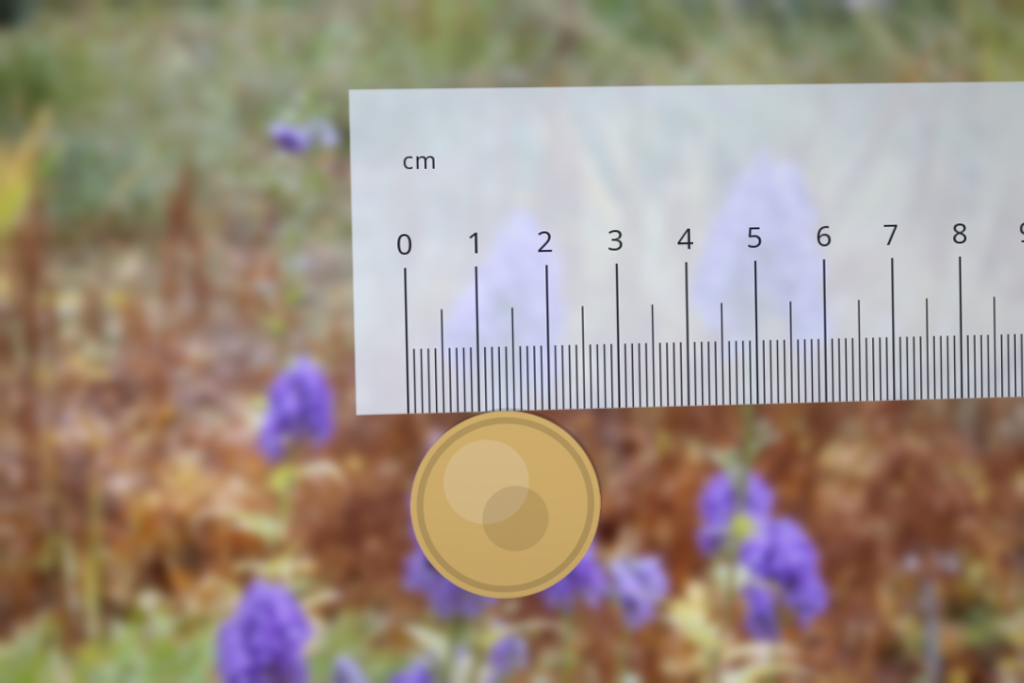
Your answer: 2.7 cm
